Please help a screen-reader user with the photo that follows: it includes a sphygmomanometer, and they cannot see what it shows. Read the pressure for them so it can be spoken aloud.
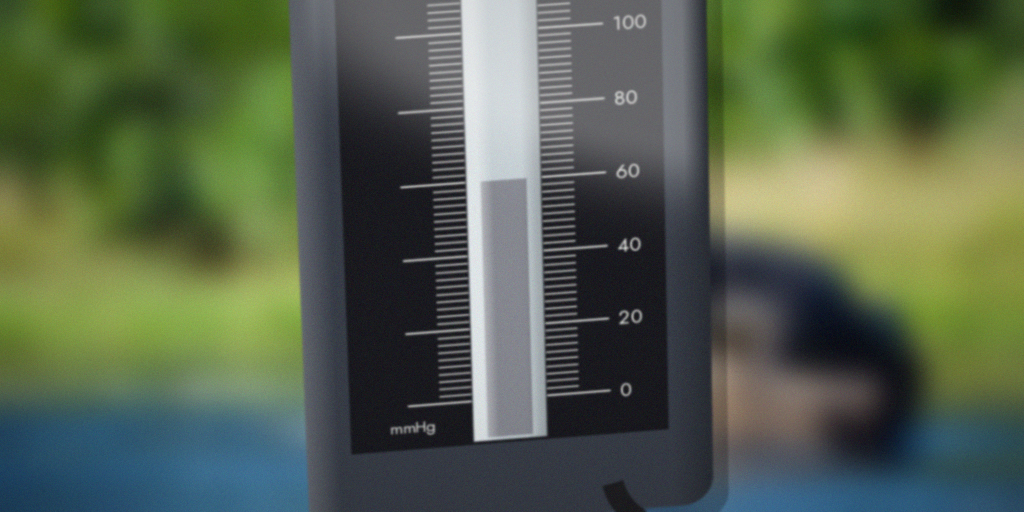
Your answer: 60 mmHg
